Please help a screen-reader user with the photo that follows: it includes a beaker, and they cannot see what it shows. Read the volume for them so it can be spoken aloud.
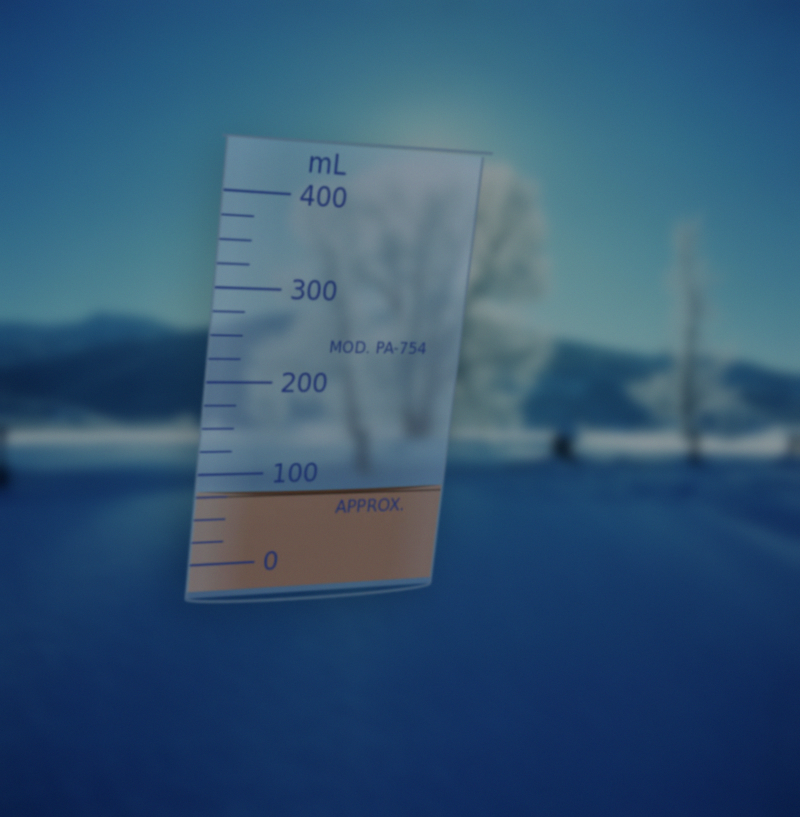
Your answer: 75 mL
